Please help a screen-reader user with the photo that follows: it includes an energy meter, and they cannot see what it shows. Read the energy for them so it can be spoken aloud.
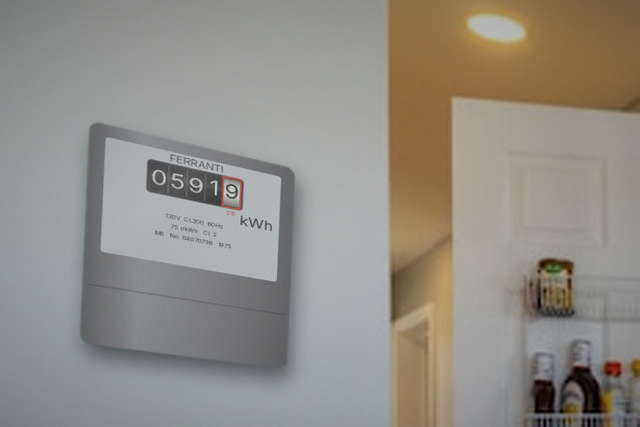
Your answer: 591.9 kWh
